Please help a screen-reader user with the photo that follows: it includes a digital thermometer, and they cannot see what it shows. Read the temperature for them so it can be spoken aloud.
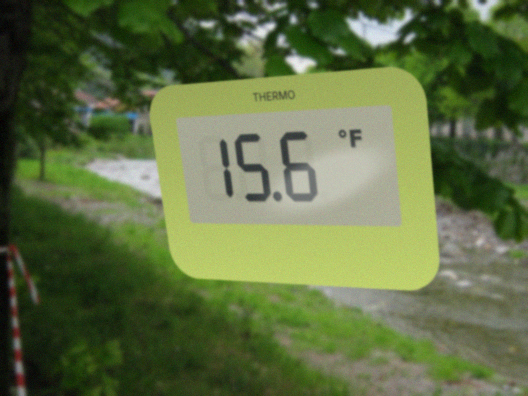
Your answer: 15.6 °F
